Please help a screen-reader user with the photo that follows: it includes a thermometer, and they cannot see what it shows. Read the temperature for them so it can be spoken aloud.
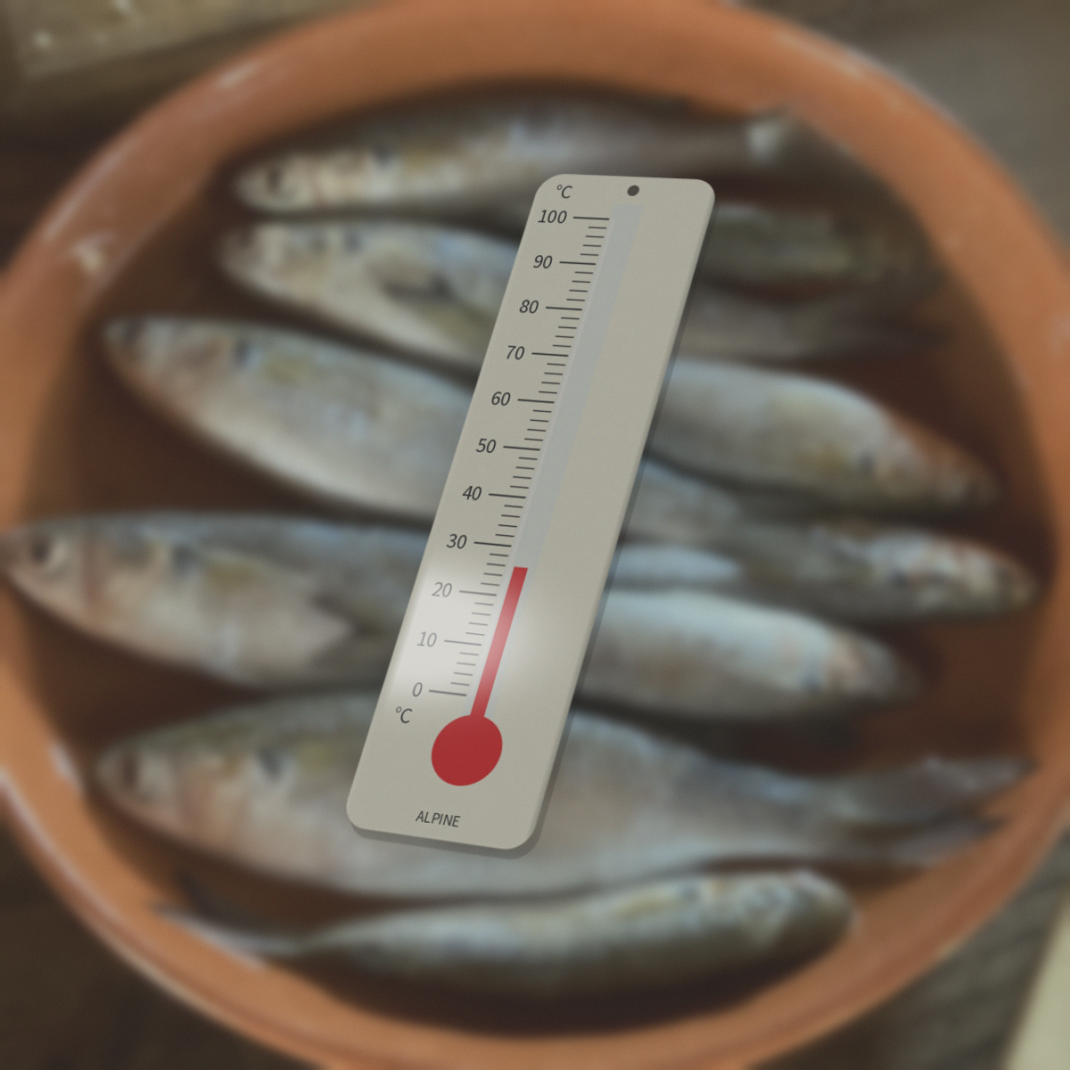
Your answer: 26 °C
